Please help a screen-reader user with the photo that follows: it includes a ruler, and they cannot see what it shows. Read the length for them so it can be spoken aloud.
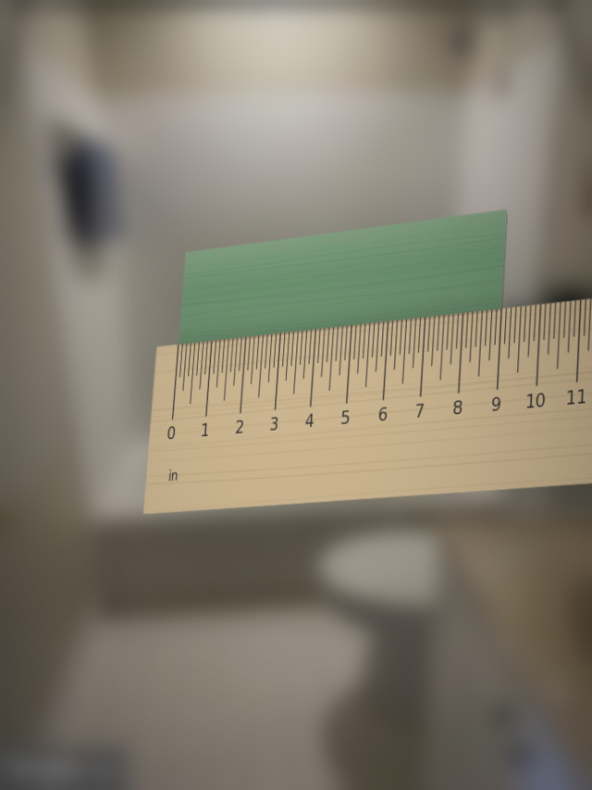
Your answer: 9 in
